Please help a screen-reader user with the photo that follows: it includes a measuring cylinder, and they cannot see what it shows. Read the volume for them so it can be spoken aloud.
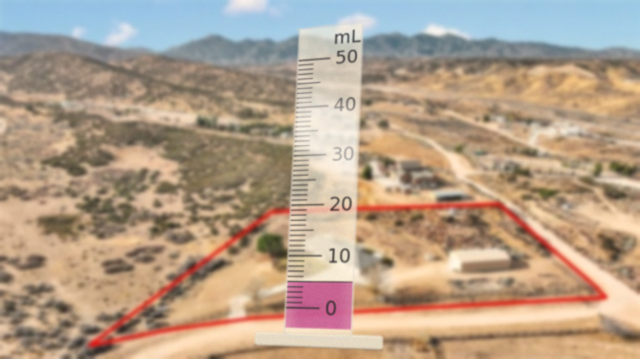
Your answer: 5 mL
